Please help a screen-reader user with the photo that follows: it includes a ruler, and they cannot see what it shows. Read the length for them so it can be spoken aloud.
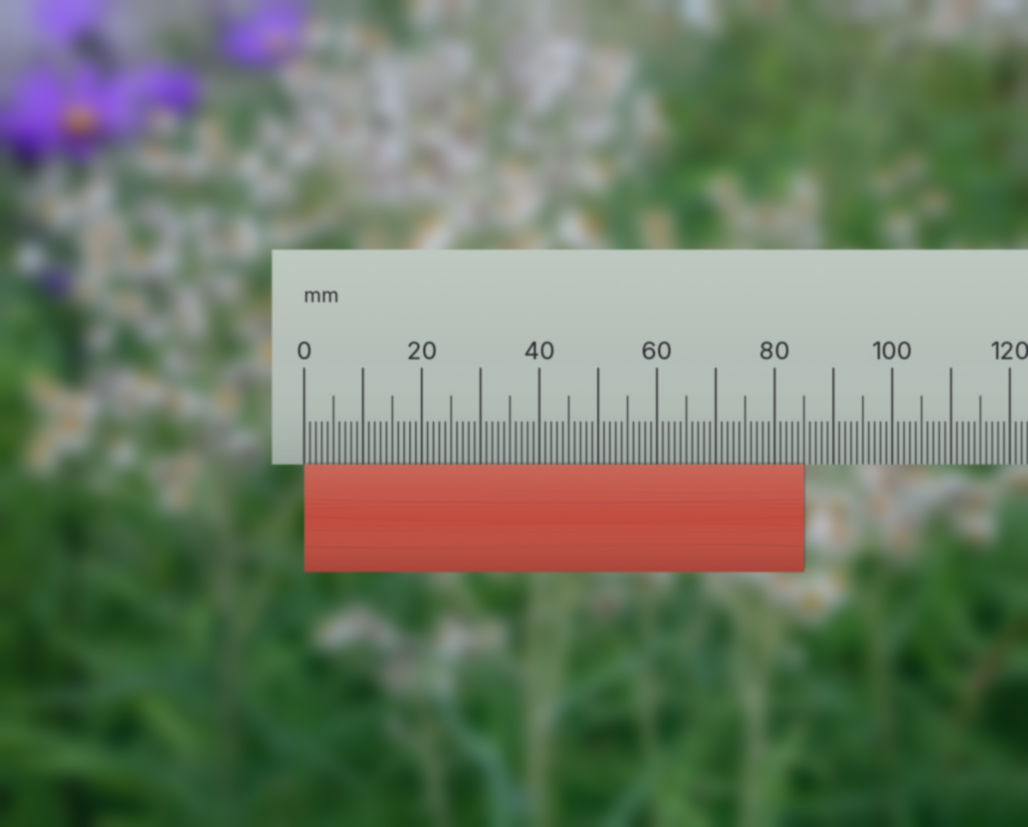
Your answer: 85 mm
